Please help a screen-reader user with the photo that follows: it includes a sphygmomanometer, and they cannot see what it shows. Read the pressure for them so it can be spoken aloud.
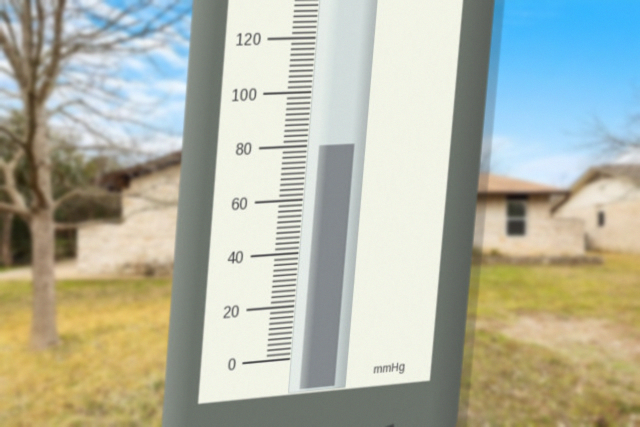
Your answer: 80 mmHg
